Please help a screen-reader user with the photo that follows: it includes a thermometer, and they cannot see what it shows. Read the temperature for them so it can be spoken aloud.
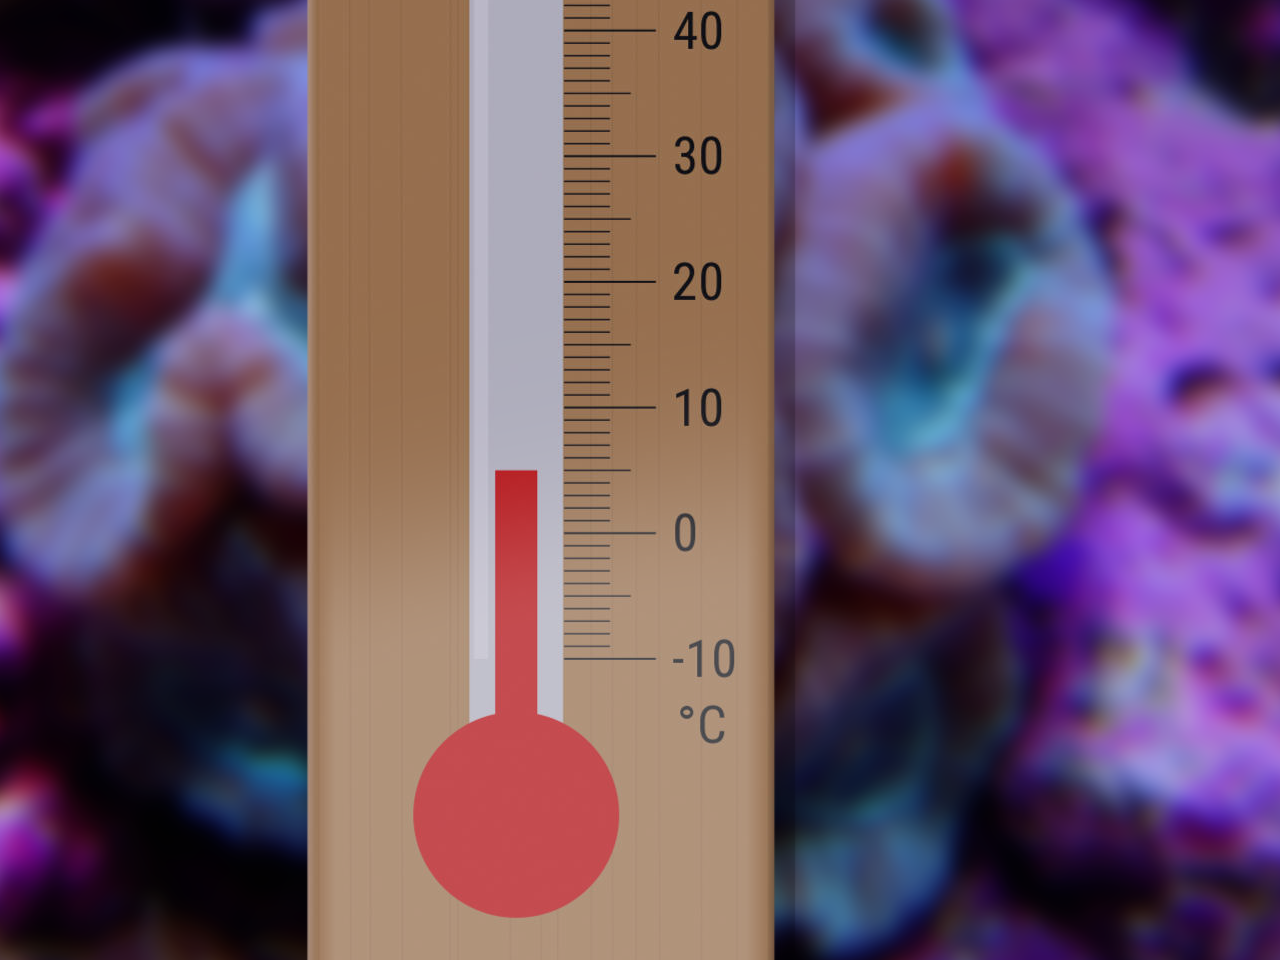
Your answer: 5 °C
